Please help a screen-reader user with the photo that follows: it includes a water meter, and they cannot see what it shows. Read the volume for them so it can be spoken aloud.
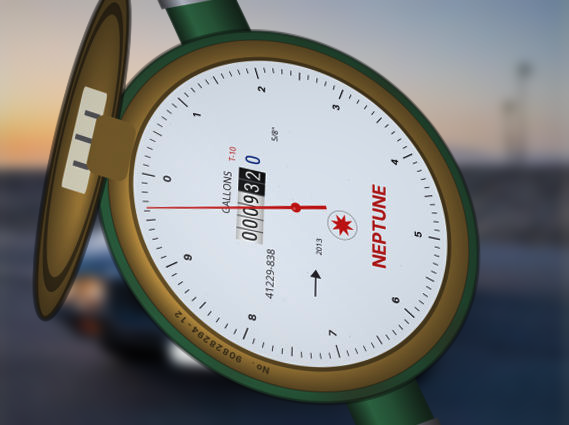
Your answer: 9319.6 gal
